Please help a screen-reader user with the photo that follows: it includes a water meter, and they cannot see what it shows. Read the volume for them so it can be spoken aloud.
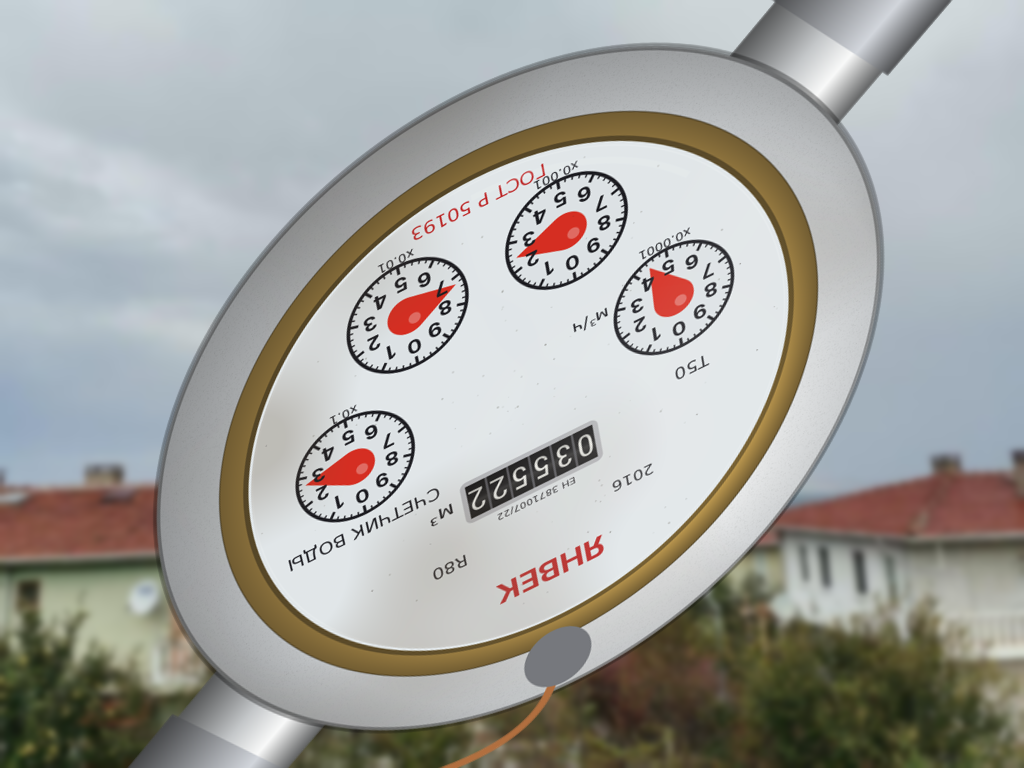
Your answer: 35522.2724 m³
